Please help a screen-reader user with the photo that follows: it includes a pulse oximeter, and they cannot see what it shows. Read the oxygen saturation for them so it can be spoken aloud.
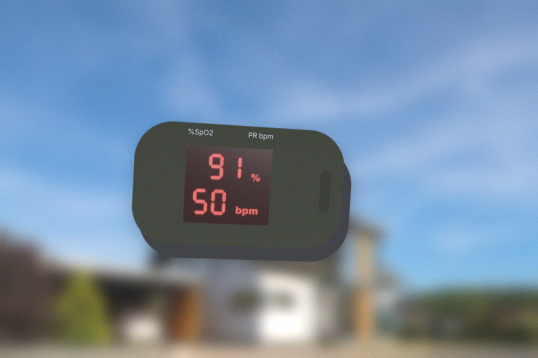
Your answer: 91 %
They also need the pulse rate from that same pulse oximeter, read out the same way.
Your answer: 50 bpm
